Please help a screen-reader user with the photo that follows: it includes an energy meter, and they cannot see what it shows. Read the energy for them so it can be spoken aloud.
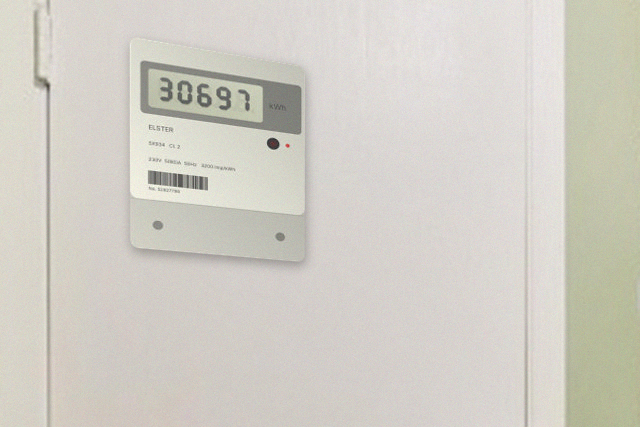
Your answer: 30697 kWh
